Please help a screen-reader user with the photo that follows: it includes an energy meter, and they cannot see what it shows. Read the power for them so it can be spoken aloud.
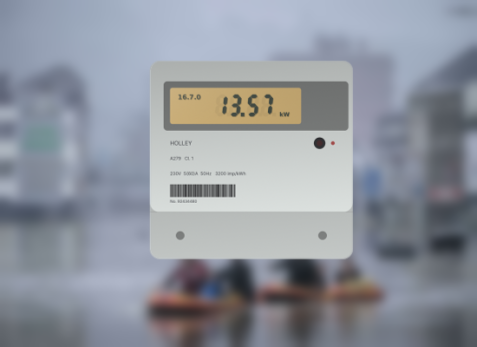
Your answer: 13.57 kW
